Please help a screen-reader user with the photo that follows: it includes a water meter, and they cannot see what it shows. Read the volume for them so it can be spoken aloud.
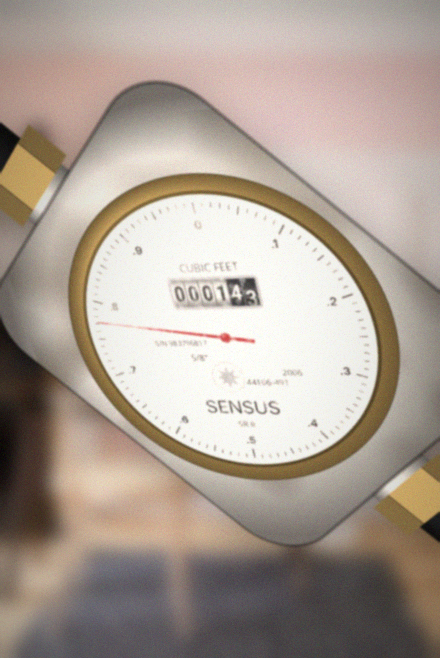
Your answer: 142.77 ft³
